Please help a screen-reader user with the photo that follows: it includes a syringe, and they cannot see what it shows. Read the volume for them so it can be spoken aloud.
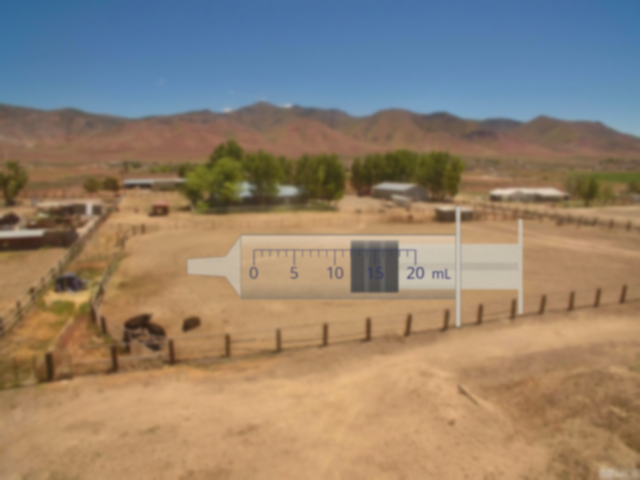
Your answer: 12 mL
